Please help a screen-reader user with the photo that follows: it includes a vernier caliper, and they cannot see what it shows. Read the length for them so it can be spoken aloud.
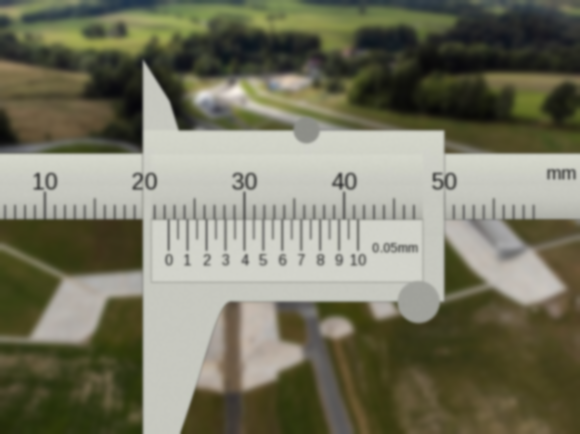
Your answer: 22.4 mm
